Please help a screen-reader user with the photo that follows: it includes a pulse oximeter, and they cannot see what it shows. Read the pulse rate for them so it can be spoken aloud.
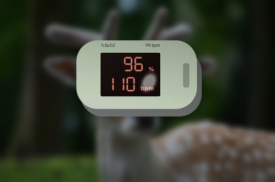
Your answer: 110 bpm
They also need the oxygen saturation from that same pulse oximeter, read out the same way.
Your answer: 96 %
